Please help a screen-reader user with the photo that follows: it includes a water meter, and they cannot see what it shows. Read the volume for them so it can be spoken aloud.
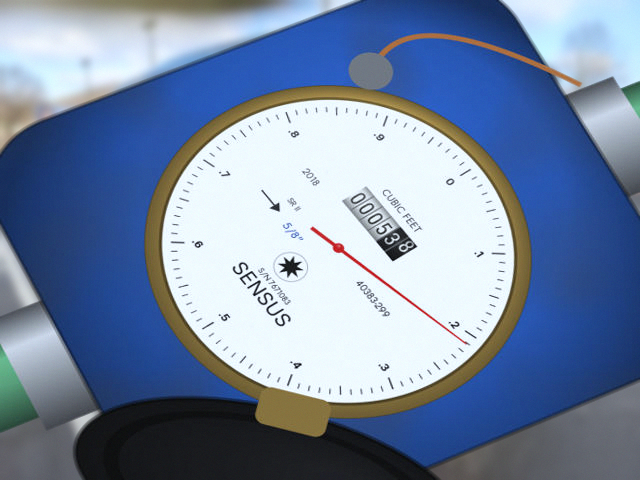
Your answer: 538.21 ft³
